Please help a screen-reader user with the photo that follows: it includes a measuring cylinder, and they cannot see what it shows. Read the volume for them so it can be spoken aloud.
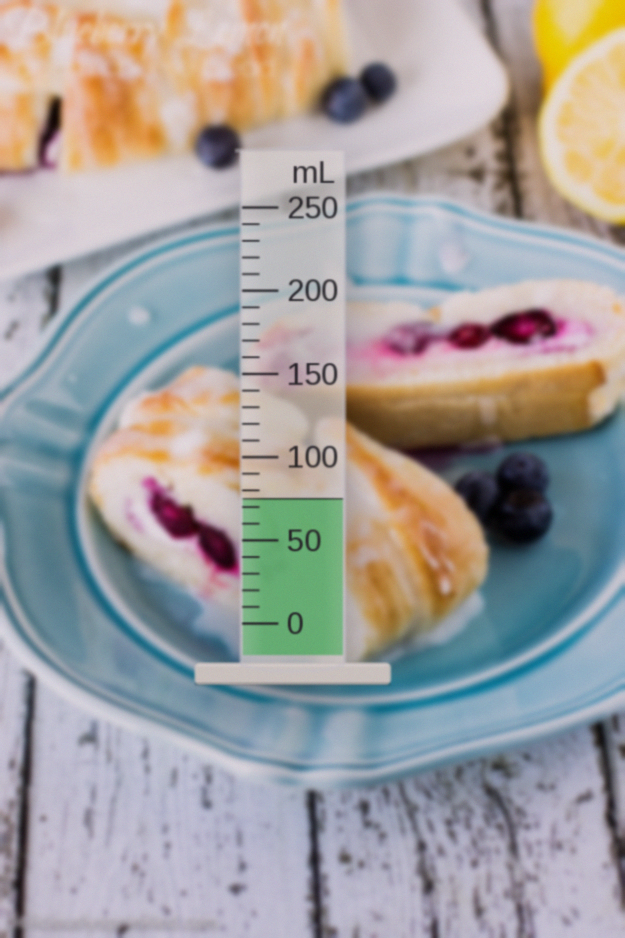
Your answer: 75 mL
